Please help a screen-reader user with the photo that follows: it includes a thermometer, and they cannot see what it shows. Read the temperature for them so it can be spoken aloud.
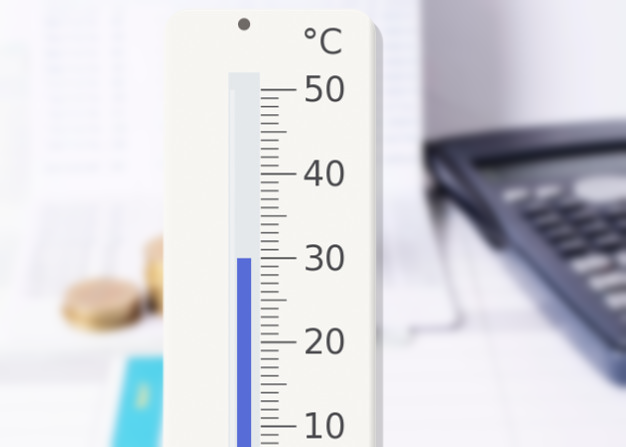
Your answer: 30 °C
